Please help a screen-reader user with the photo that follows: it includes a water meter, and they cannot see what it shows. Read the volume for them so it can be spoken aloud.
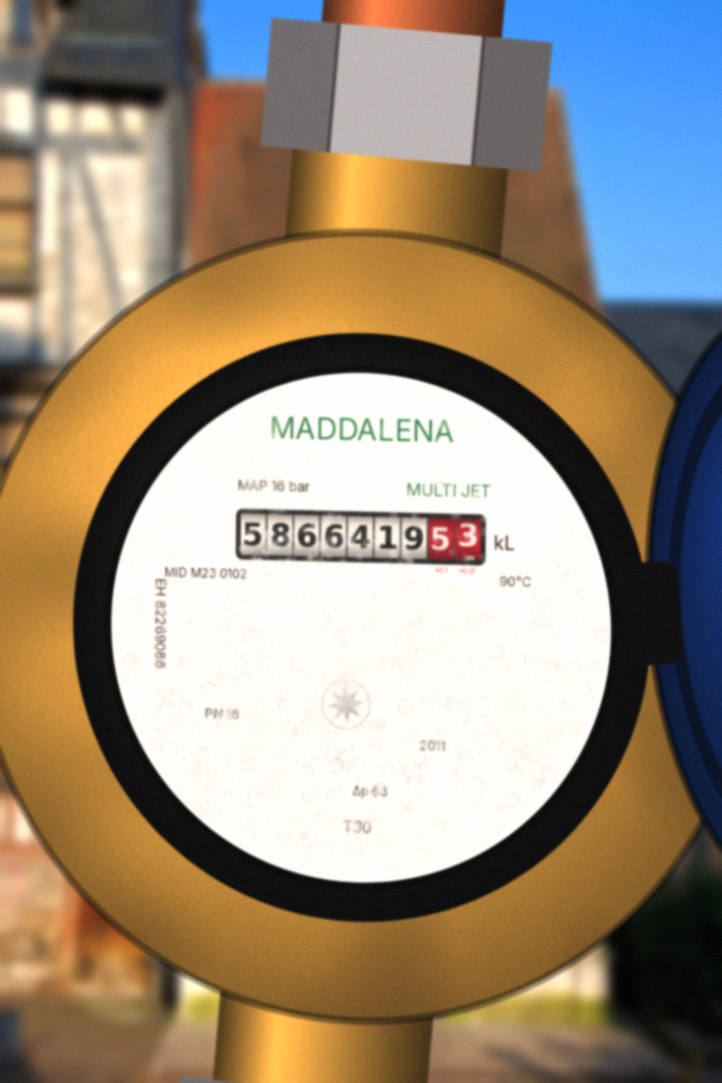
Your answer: 5866419.53 kL
